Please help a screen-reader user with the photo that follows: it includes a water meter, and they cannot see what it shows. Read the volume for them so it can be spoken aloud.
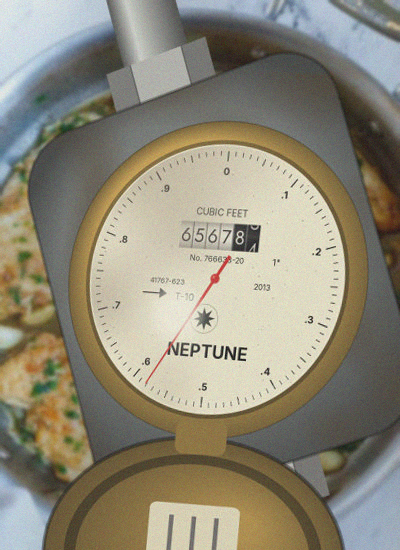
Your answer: 656783.58 ft³
